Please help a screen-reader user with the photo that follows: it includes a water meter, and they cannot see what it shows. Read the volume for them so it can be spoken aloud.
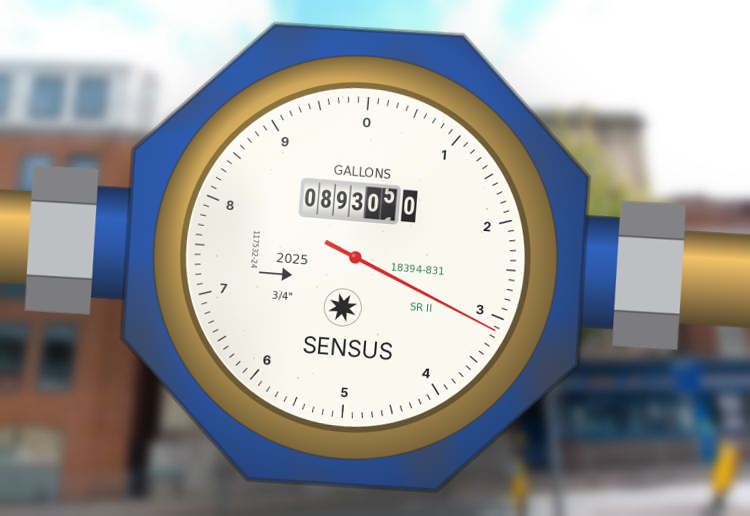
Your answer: 893053.1 gal
